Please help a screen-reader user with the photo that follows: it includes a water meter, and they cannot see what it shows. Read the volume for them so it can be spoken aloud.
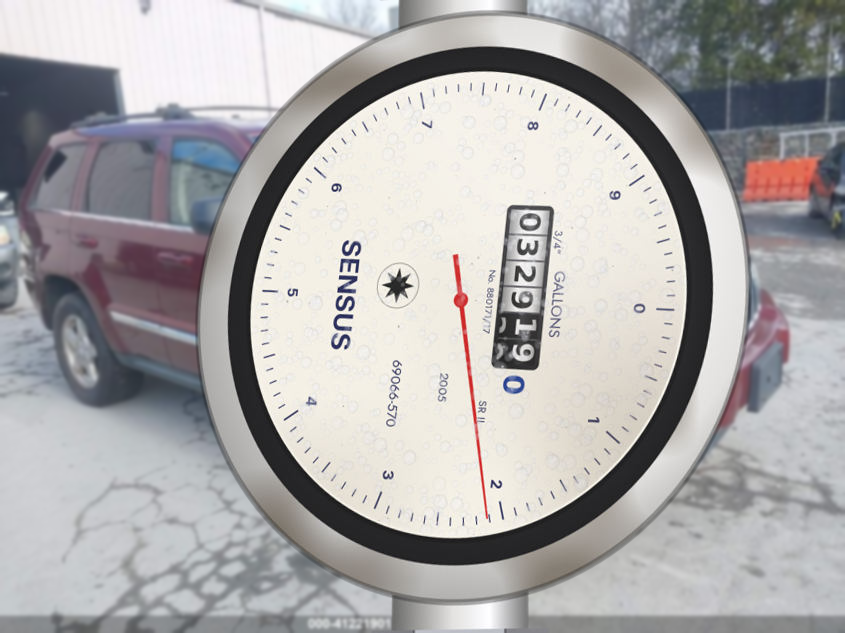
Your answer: 329192.1 gal
